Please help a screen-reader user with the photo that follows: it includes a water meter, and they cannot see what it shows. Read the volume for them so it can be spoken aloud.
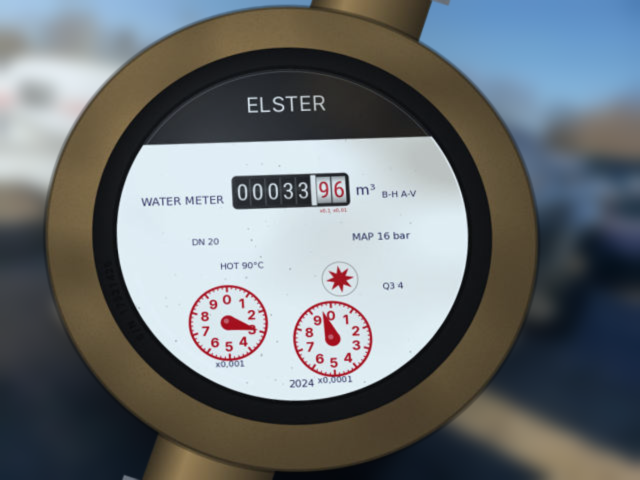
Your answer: 33.9629 m³
